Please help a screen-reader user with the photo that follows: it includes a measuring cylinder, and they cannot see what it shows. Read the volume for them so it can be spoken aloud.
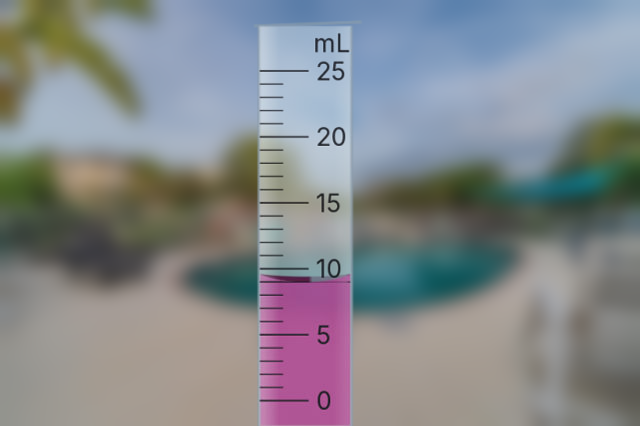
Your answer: 9 mL
